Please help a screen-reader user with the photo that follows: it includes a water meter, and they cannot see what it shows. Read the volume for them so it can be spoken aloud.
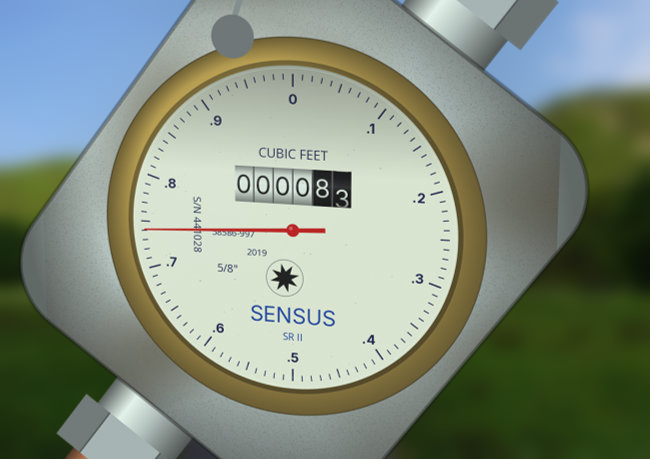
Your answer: 82.74 ft³
